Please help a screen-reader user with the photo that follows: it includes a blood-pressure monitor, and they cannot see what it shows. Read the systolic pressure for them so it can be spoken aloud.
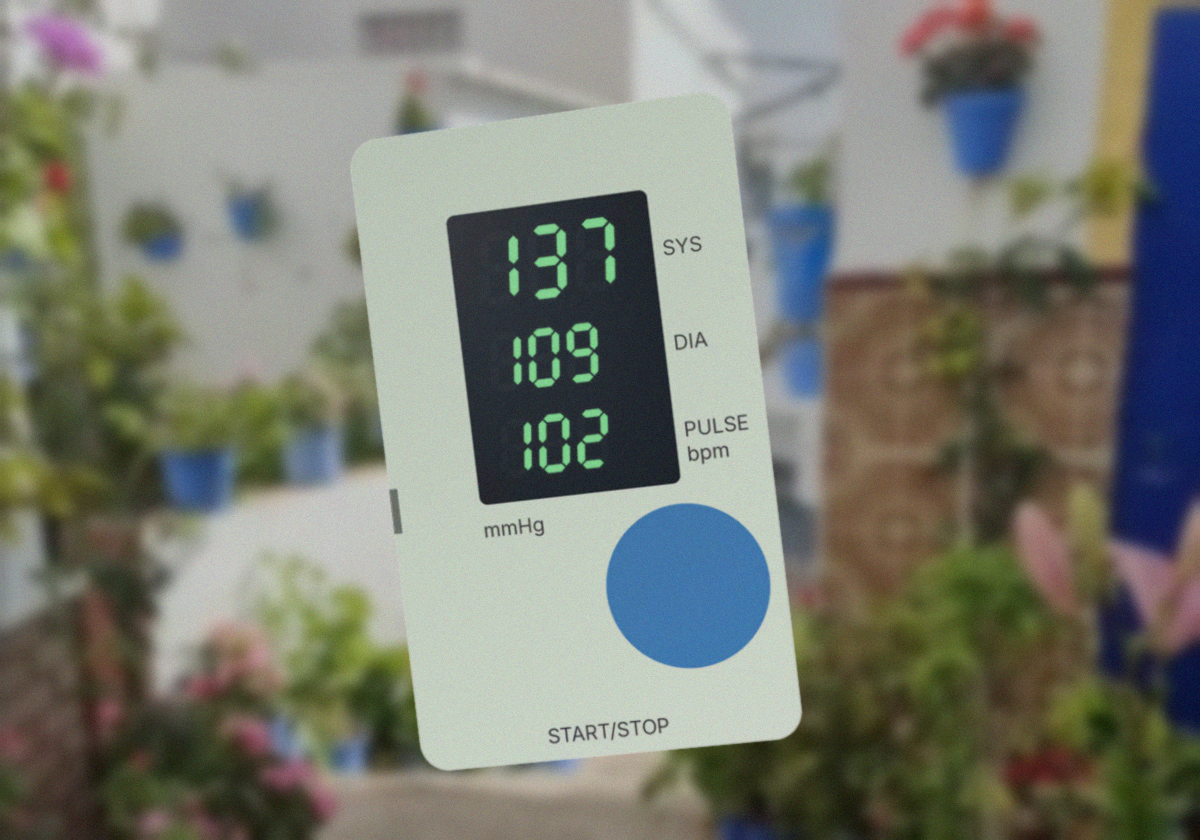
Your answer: 137 mmHg
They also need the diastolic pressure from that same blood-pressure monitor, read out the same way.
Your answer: 109 mmHg
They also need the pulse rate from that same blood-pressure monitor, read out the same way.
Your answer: 102 bpm
